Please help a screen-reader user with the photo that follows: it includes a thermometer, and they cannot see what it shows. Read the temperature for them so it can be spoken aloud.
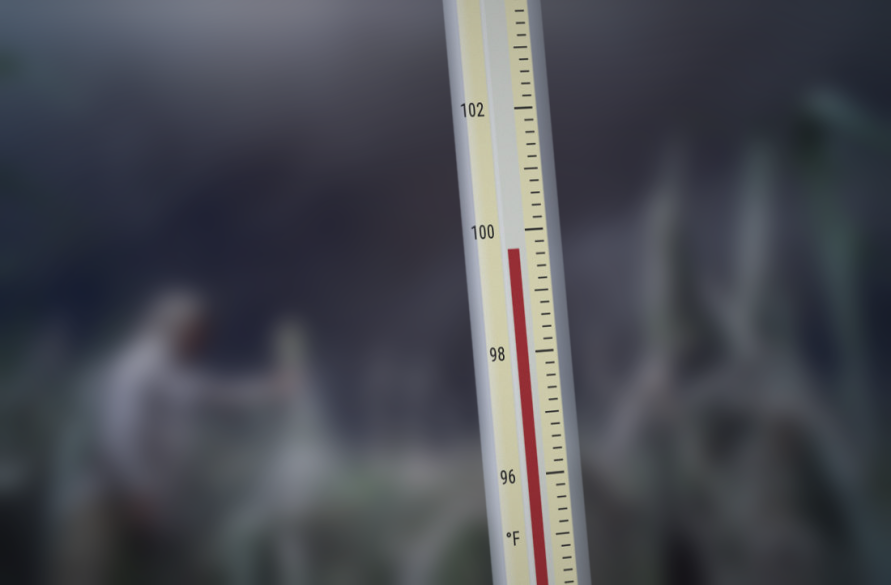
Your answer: 99.7 °F
